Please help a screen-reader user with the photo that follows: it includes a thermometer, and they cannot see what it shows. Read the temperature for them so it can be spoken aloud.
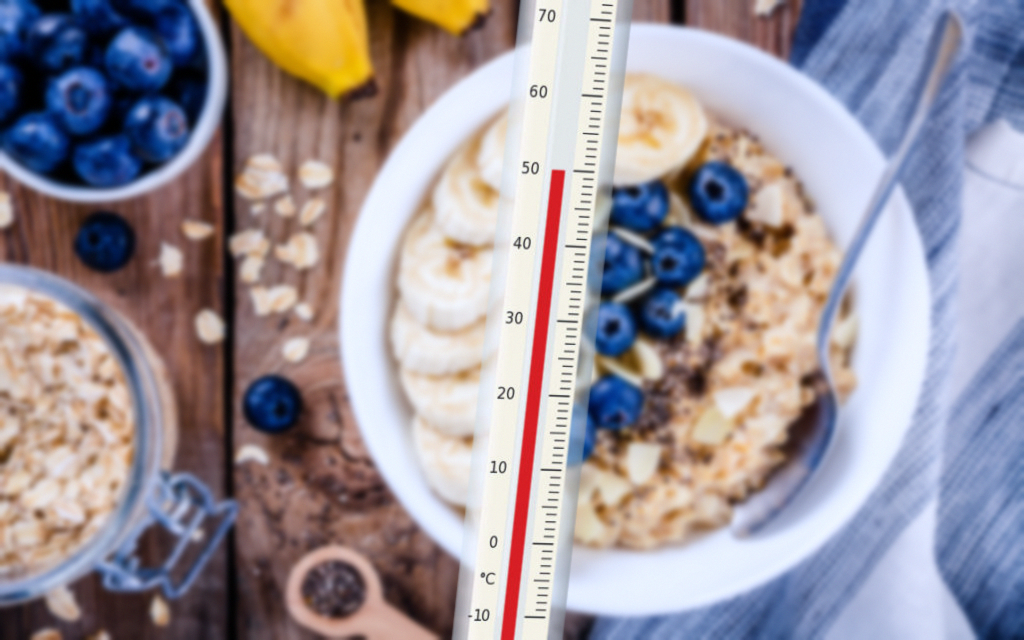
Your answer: 50 °C
